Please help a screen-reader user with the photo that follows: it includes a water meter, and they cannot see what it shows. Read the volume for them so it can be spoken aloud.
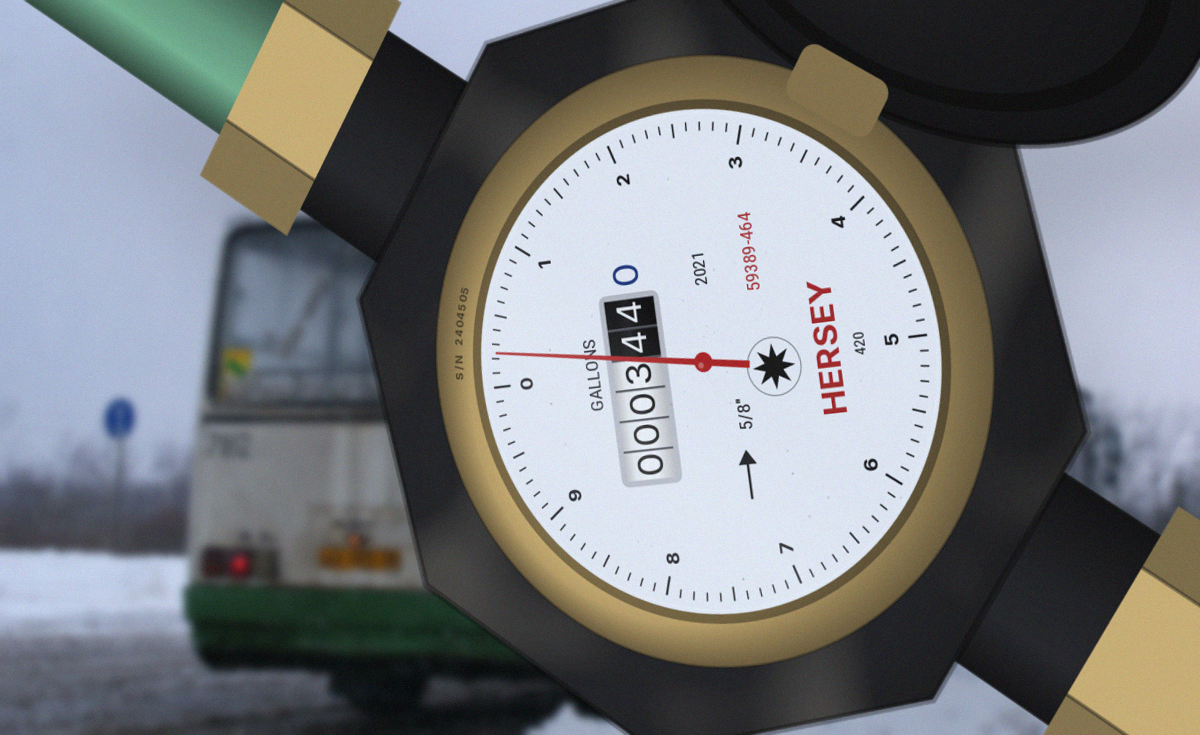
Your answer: 3440.2 gal
